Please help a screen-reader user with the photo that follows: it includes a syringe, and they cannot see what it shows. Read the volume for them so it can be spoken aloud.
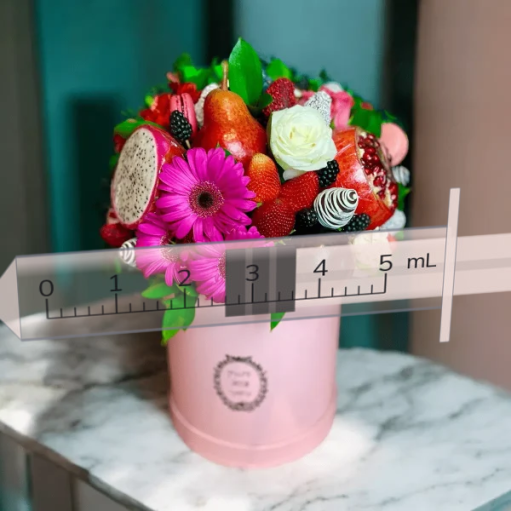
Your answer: 2.6 mL
